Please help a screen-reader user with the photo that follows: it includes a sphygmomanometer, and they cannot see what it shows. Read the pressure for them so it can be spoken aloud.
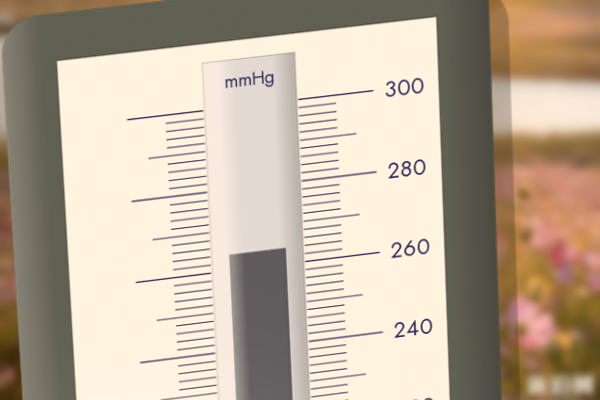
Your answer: 264 mmHg
